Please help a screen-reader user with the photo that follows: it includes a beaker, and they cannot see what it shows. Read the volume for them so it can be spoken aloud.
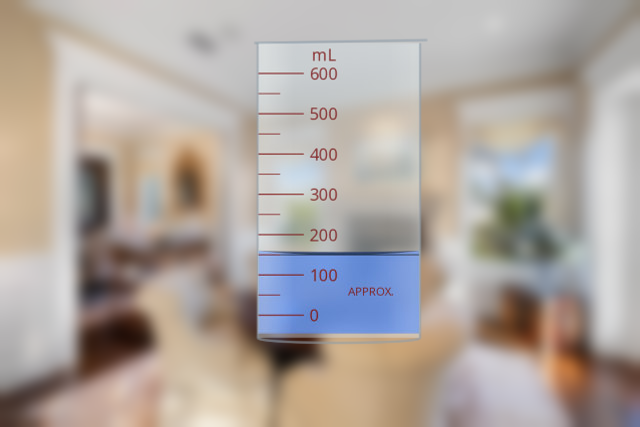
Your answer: 150 mL
